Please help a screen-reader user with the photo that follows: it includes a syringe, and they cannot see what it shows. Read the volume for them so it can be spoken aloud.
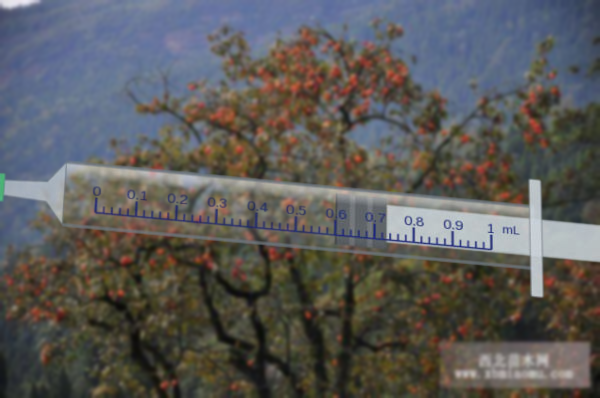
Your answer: 0.6 mL
